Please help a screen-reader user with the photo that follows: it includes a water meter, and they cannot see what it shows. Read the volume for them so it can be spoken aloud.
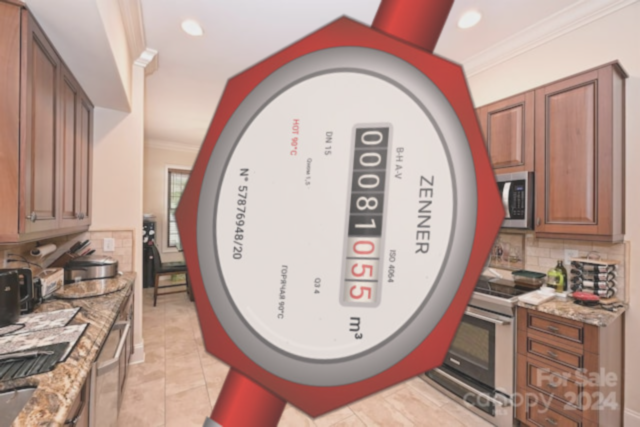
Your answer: 81.055 m³
